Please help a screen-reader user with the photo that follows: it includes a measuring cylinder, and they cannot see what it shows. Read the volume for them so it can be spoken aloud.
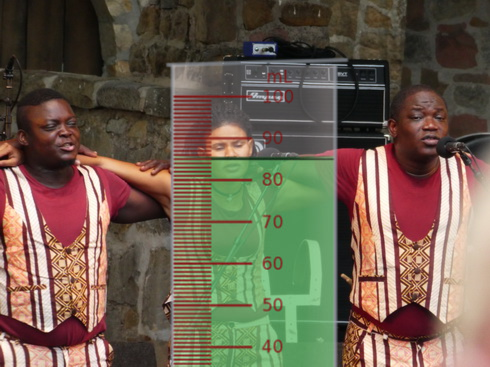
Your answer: 85 mL
